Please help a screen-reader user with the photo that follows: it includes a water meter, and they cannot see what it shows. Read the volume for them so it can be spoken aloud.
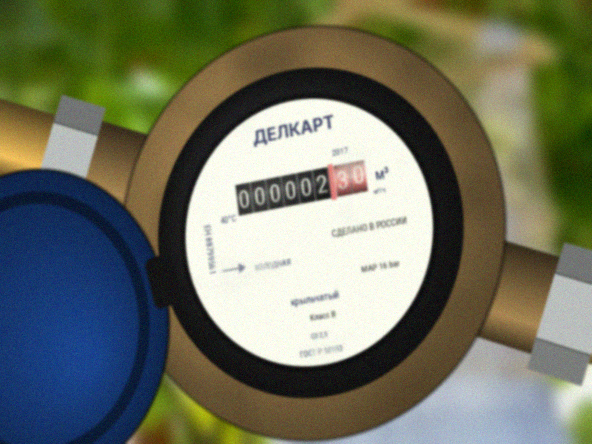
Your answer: 2.30 m³
